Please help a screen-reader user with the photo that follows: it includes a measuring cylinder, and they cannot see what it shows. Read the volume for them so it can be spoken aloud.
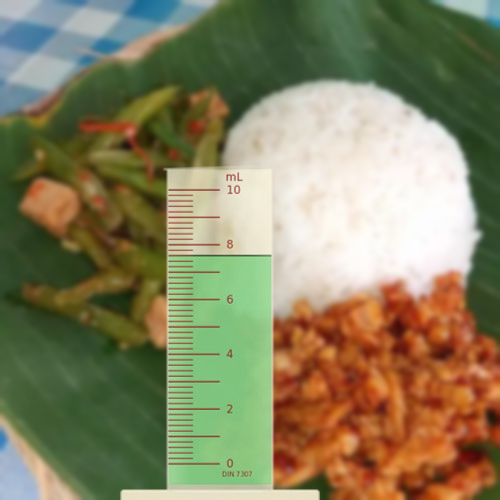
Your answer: 7.6 mL
